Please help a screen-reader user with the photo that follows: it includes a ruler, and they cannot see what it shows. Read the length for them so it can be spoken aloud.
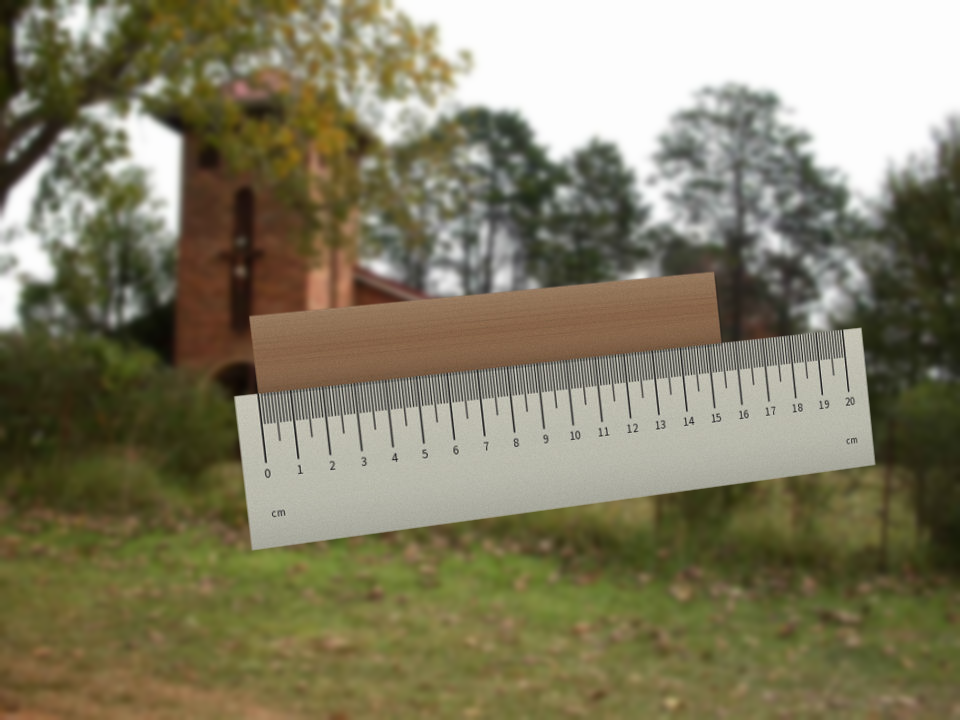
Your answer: 15.5 cm
